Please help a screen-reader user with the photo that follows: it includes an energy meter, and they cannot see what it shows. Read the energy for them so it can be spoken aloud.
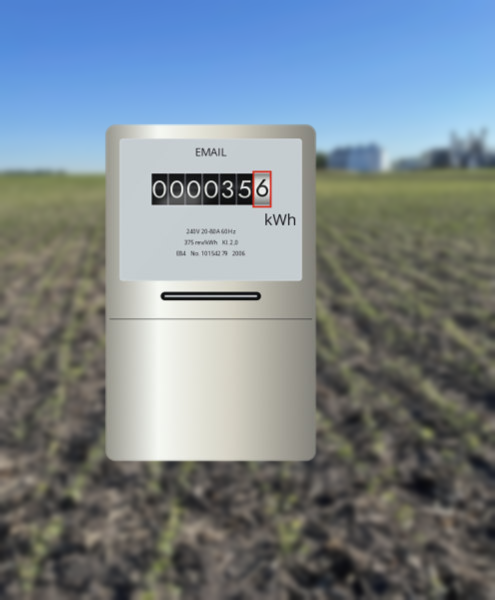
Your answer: 35.6 kWh
